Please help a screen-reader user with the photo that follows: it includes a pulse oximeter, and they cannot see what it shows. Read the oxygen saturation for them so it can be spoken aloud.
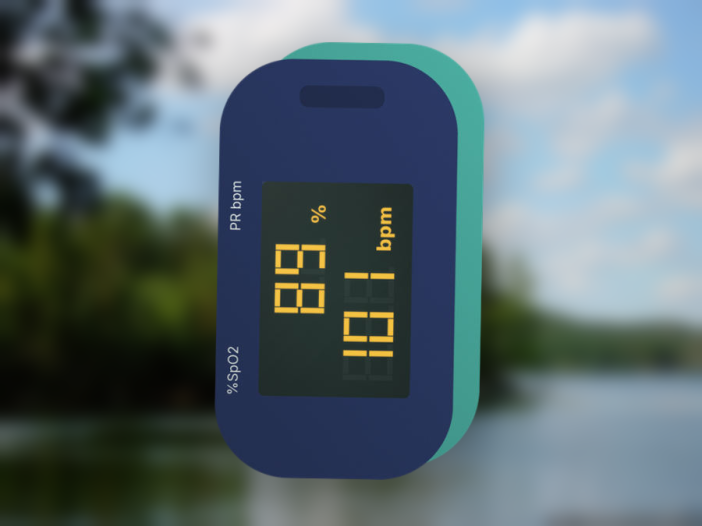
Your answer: 89 %
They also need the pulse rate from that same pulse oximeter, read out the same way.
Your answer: 101 bpm
